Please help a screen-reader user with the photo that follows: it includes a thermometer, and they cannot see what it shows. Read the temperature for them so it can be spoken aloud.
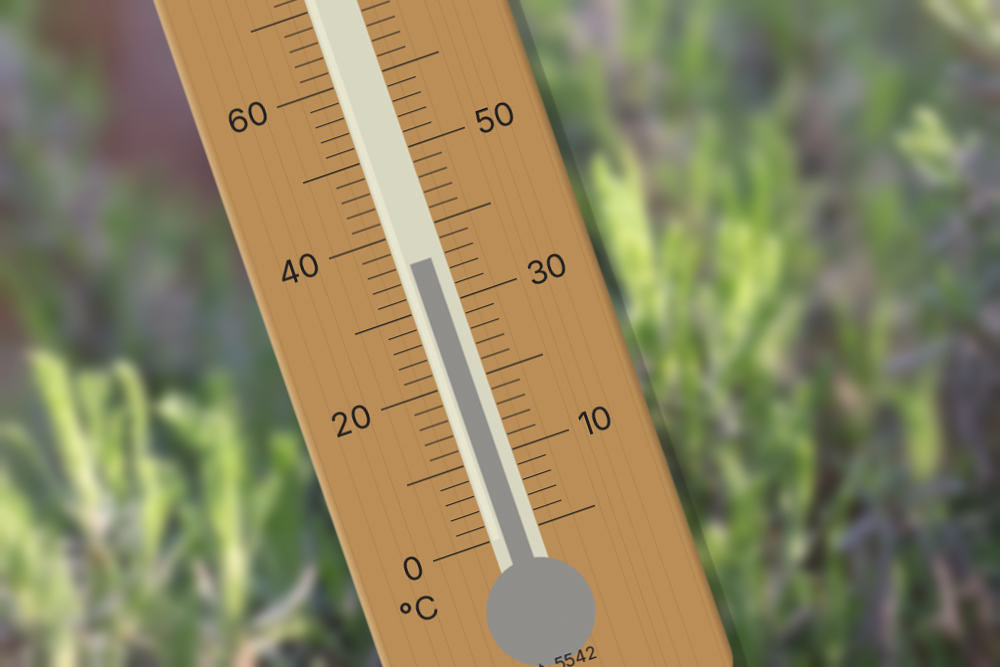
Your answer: 36 °C
